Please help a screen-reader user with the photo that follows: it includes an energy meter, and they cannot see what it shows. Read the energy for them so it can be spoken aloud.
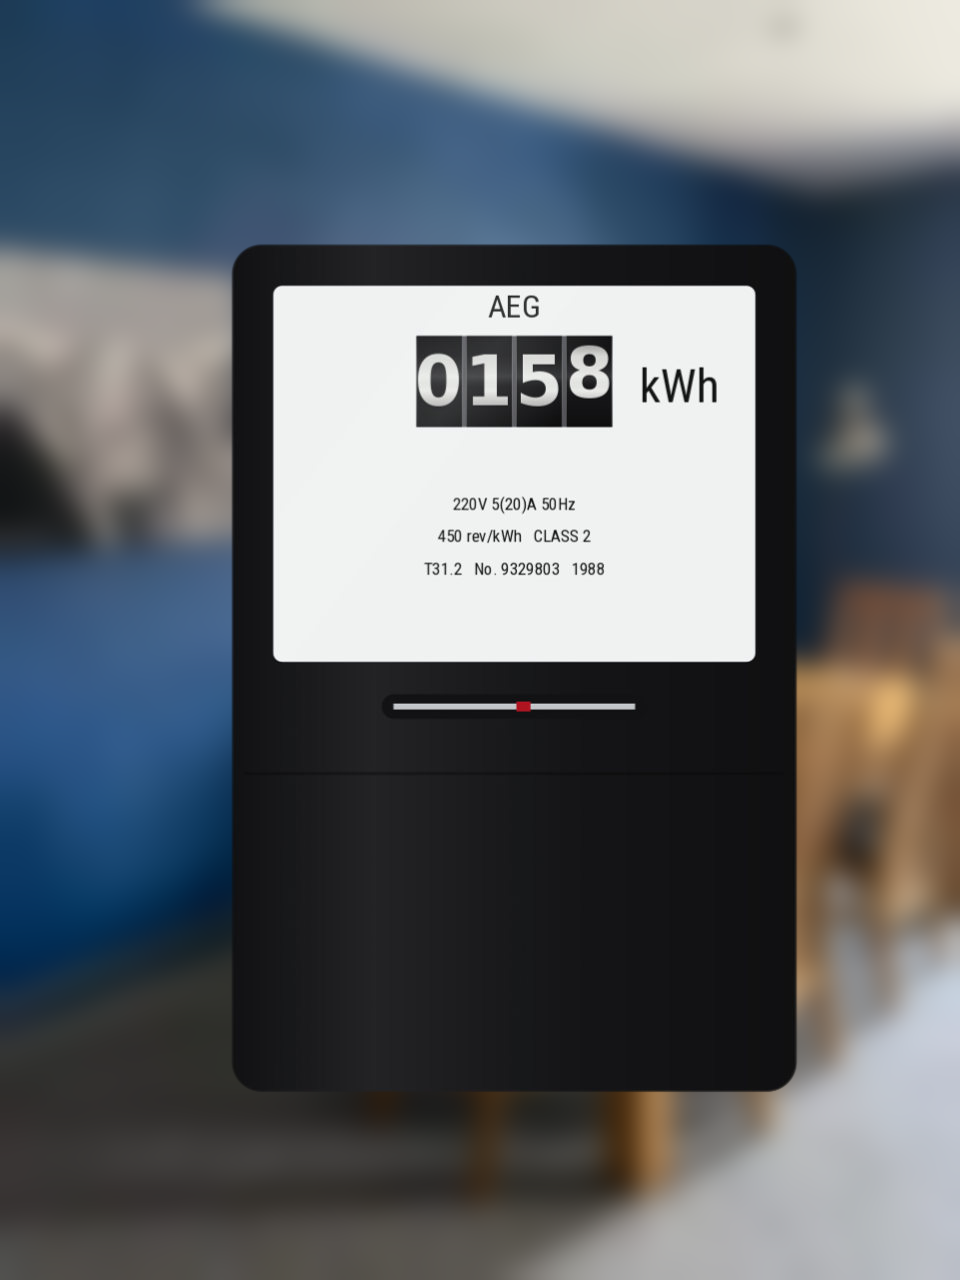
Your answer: 158 kWh
